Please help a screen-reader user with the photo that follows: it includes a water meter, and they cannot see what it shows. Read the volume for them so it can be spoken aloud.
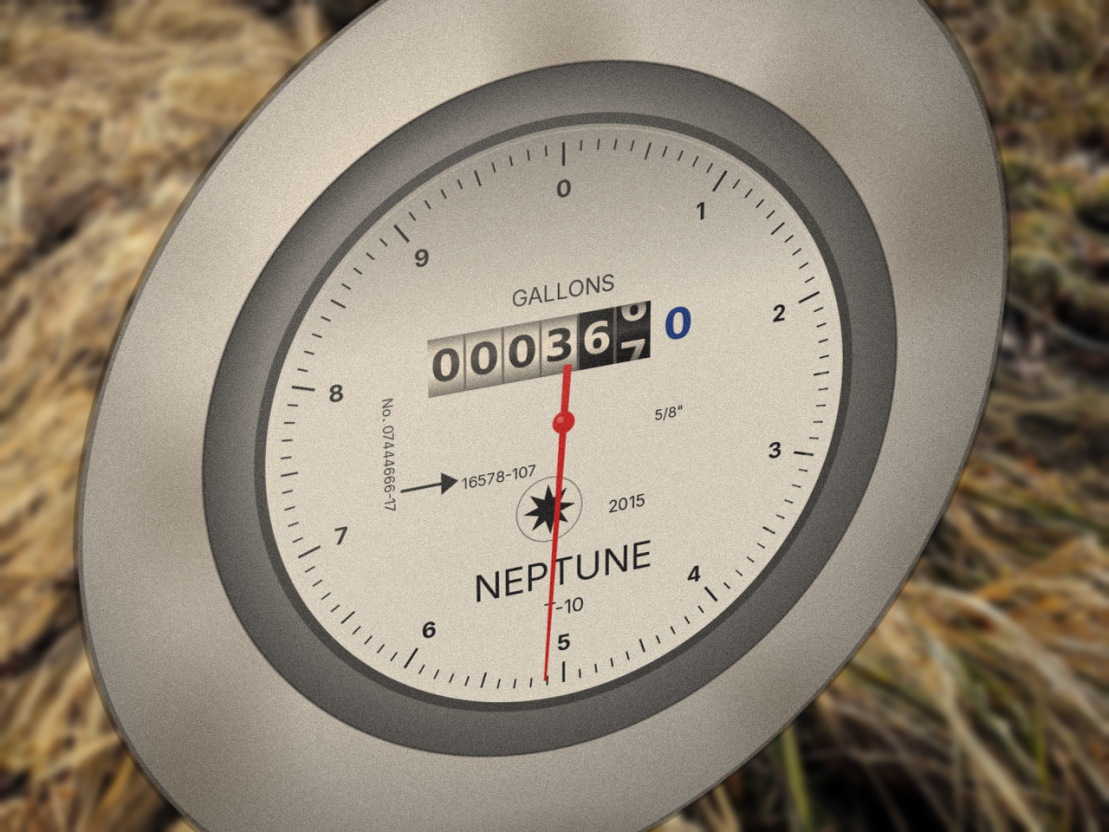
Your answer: 3665.1 gal
